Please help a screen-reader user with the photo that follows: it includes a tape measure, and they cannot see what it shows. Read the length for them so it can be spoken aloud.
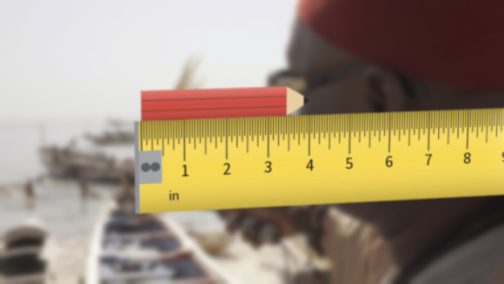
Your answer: 4 in
